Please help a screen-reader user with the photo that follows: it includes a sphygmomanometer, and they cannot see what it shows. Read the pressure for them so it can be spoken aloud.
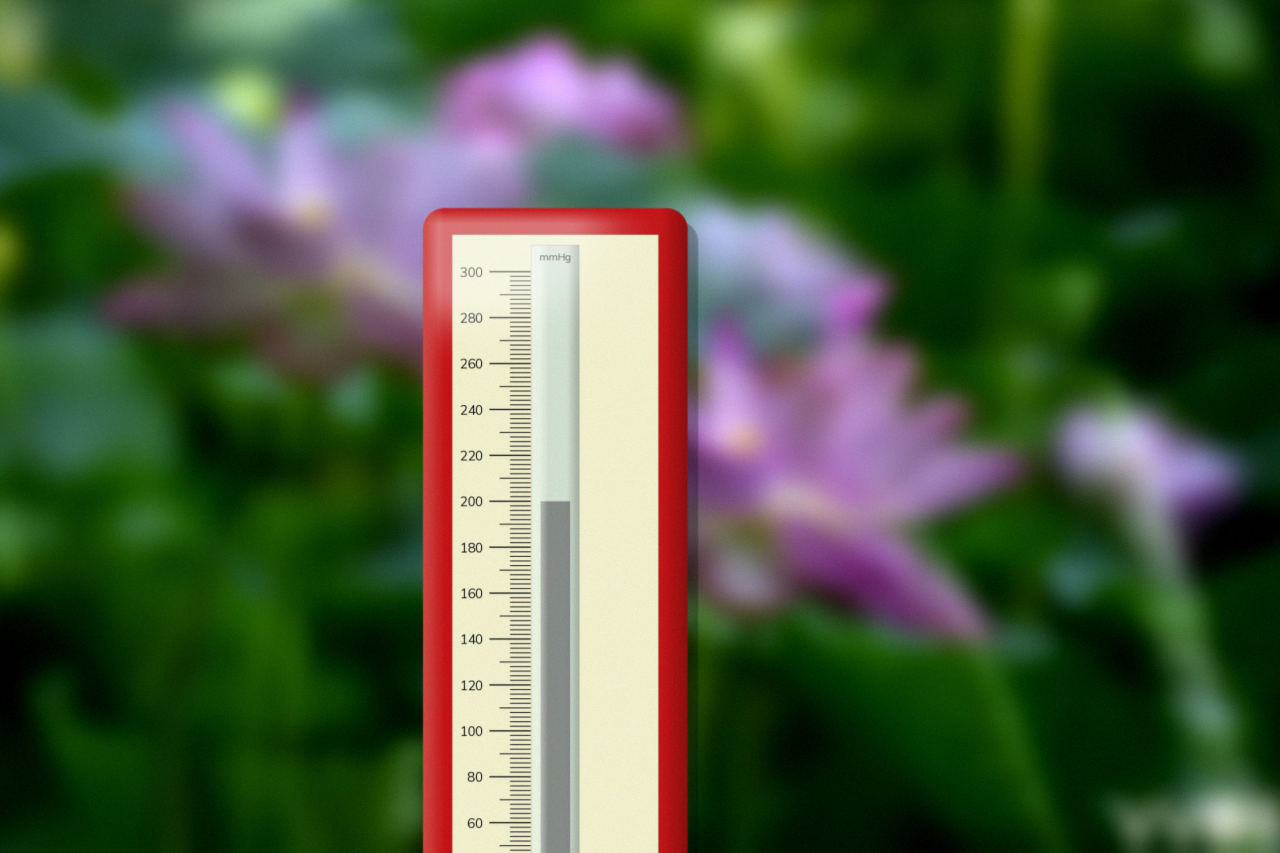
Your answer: 200 mmHg
